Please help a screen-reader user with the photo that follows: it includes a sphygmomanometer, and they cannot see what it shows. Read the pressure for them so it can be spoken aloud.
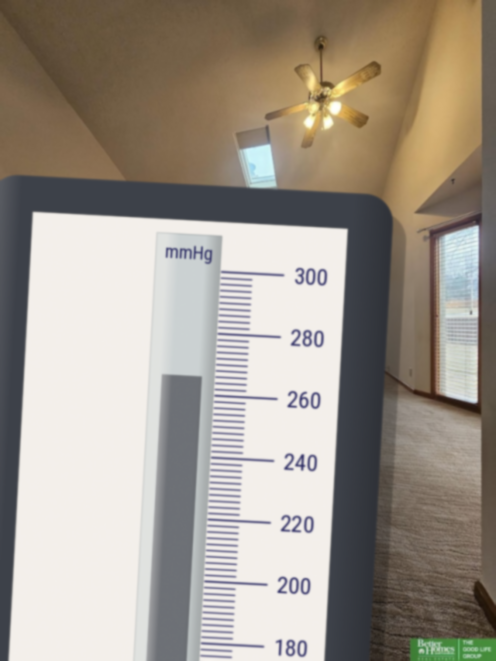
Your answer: 266 mmHg
